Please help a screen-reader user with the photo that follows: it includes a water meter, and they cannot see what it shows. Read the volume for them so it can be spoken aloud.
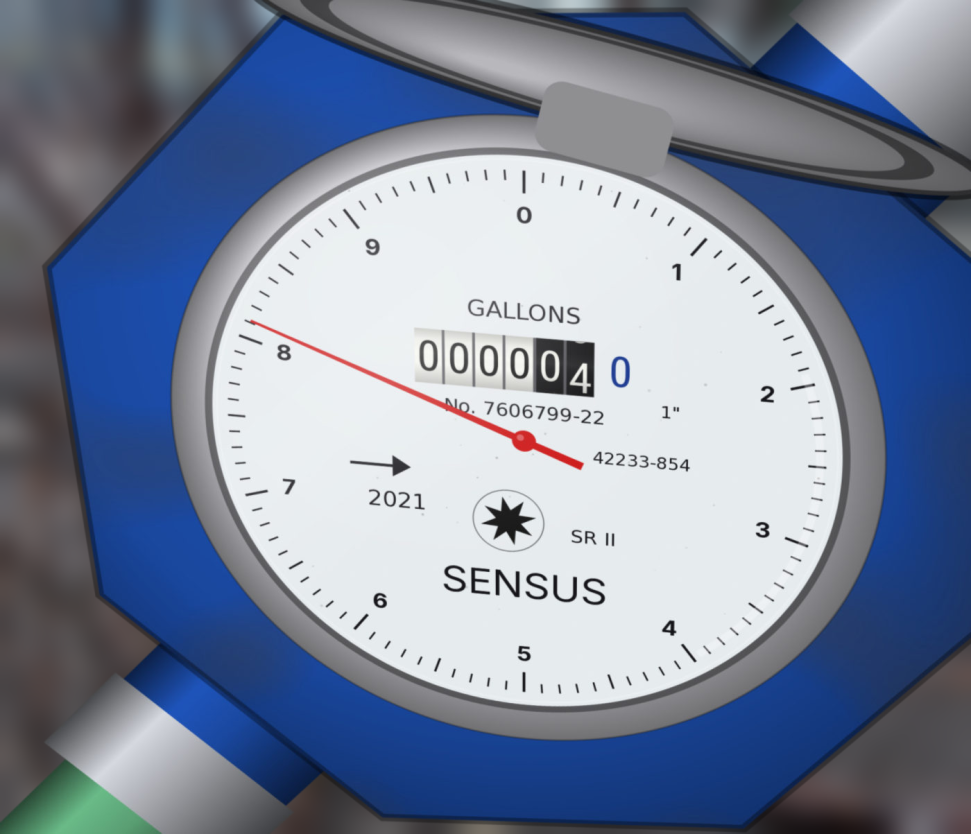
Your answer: 38.1 gal
